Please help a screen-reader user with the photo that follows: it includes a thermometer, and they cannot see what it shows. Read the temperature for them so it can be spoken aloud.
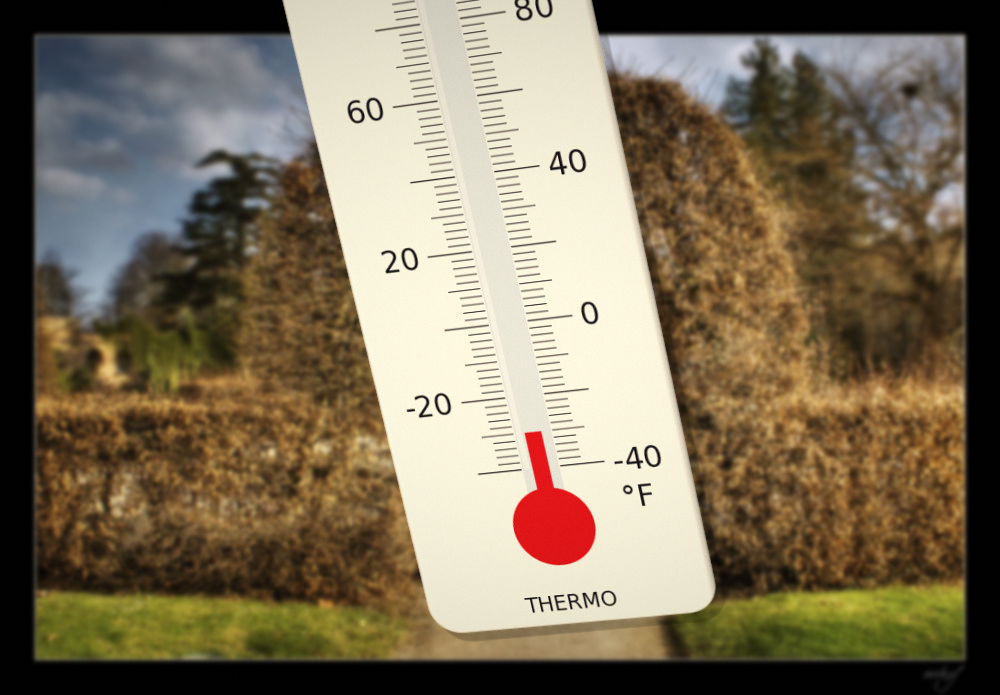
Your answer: -30 °F
